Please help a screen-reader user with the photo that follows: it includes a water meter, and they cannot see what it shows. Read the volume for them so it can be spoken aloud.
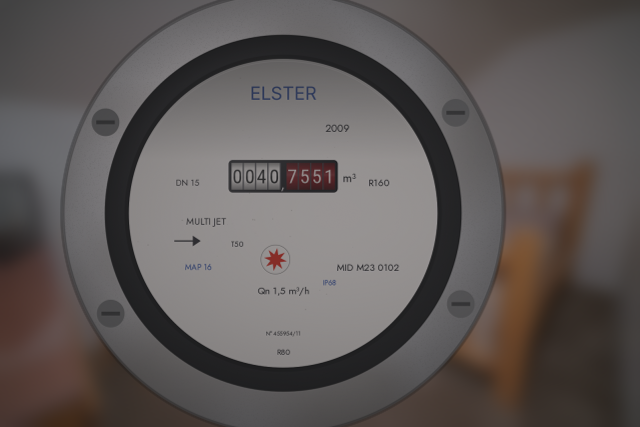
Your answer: 40.7551 m³
